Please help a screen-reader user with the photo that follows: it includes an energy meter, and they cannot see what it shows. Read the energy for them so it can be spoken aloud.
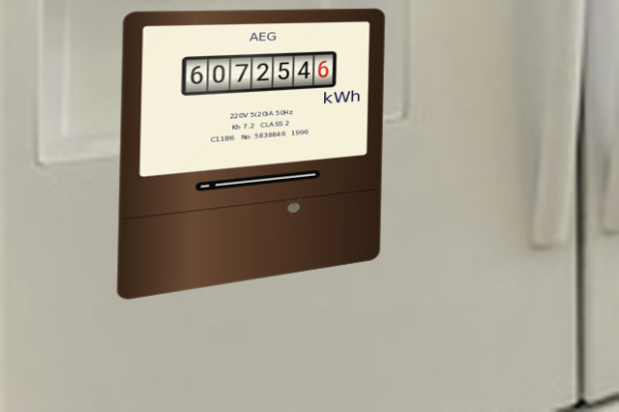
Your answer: 607254.6 kWh
